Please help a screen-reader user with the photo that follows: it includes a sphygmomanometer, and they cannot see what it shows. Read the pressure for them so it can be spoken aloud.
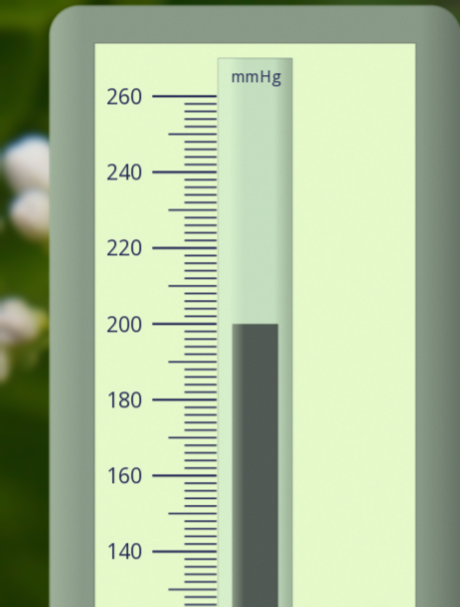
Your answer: 200 mmHg
